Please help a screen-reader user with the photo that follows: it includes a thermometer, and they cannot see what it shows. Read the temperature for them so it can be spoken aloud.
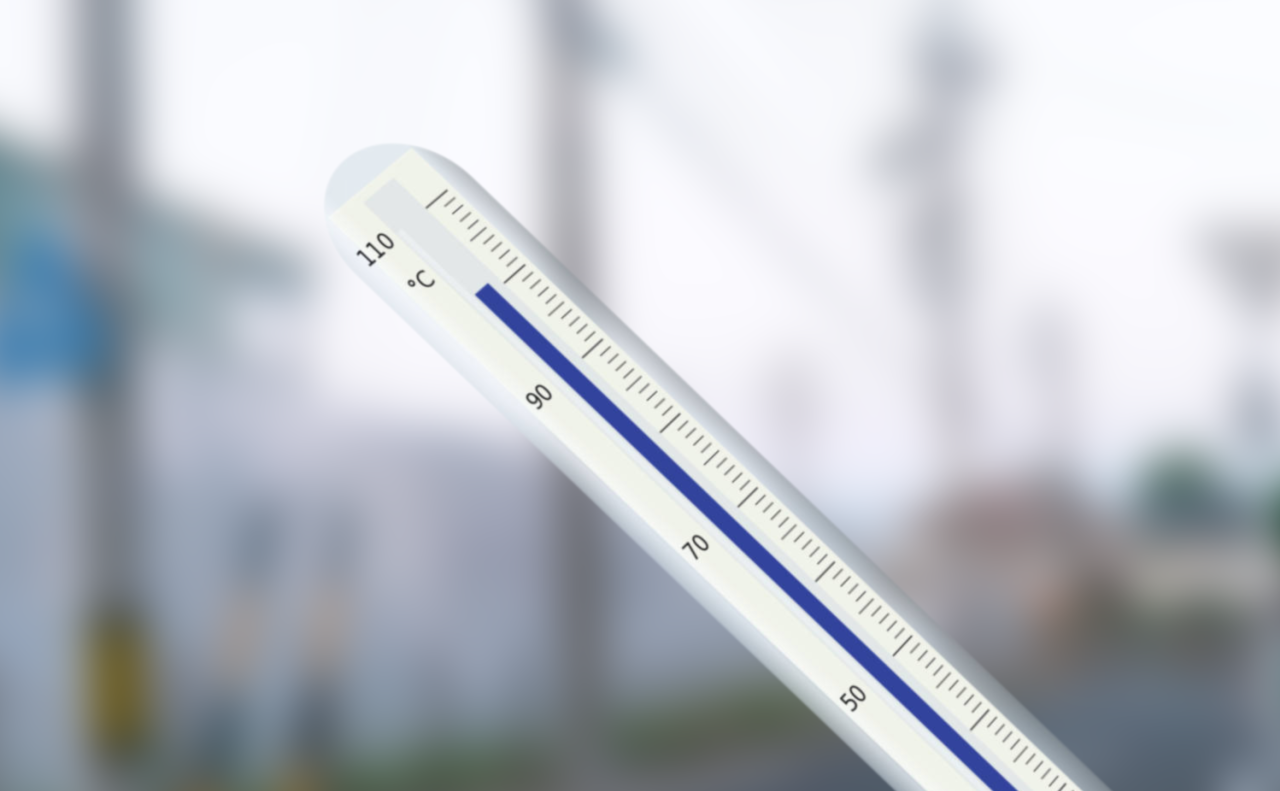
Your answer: 101 °C
